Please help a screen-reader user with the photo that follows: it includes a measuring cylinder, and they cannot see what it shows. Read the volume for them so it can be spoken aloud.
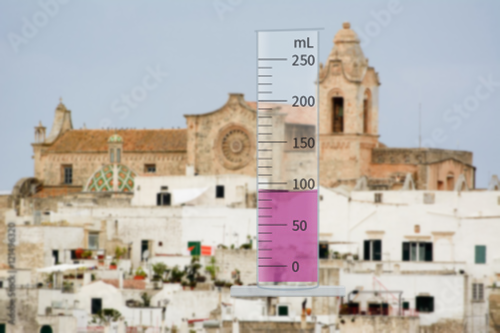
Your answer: 90 mL
